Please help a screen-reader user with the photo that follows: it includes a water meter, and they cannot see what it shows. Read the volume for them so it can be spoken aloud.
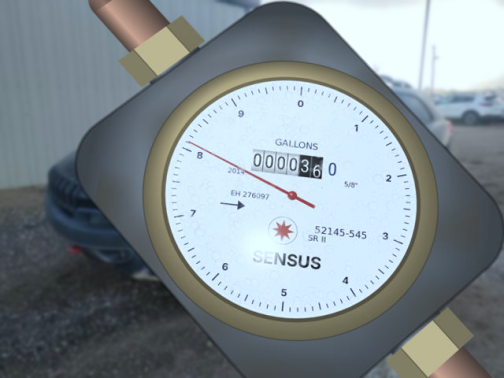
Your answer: 358.1 gal
